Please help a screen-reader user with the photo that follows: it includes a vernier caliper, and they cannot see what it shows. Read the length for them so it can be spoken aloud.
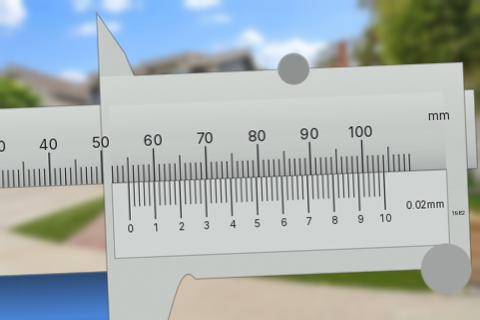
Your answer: 55.0 mm
